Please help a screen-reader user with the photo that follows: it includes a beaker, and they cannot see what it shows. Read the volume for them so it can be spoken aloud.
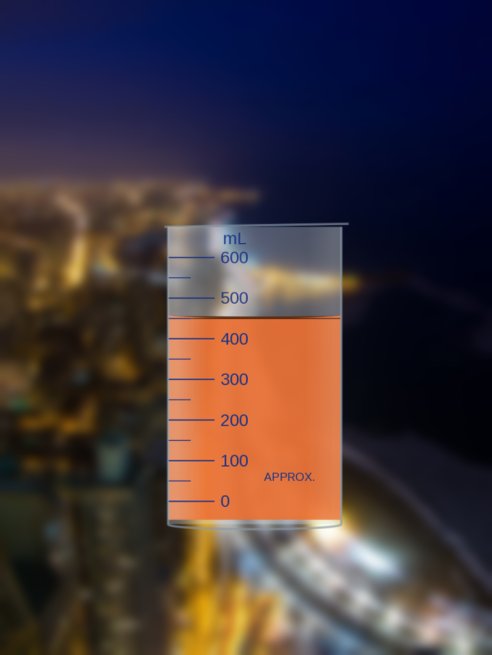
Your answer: 450 mL
